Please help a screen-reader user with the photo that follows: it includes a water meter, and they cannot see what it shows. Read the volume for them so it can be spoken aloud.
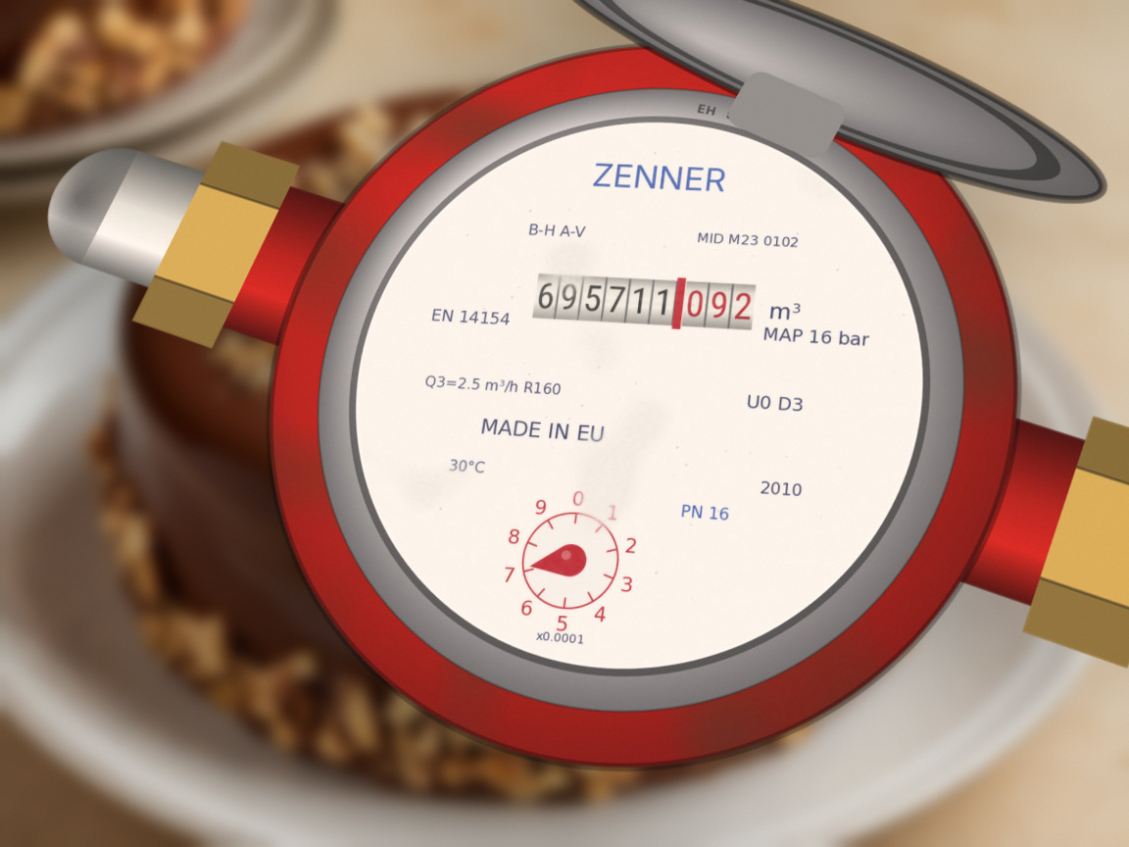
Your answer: 695711.0927 m³
